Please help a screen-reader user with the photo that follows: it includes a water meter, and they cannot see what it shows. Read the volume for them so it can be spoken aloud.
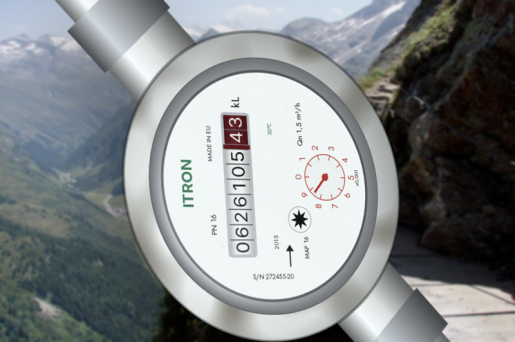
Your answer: 626105.438 kL
